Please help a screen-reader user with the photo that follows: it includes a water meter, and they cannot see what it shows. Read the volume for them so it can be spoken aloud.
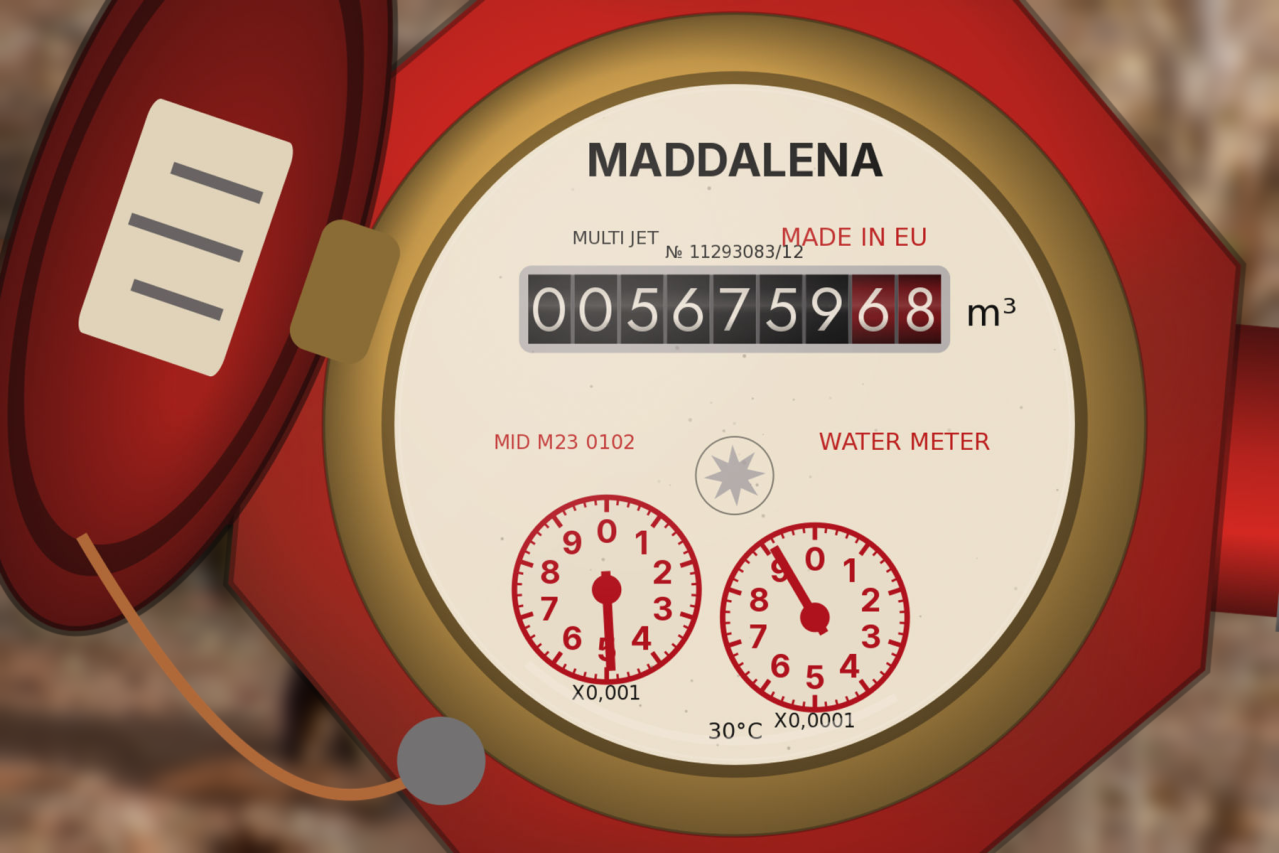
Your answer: 56759.6849 m³
